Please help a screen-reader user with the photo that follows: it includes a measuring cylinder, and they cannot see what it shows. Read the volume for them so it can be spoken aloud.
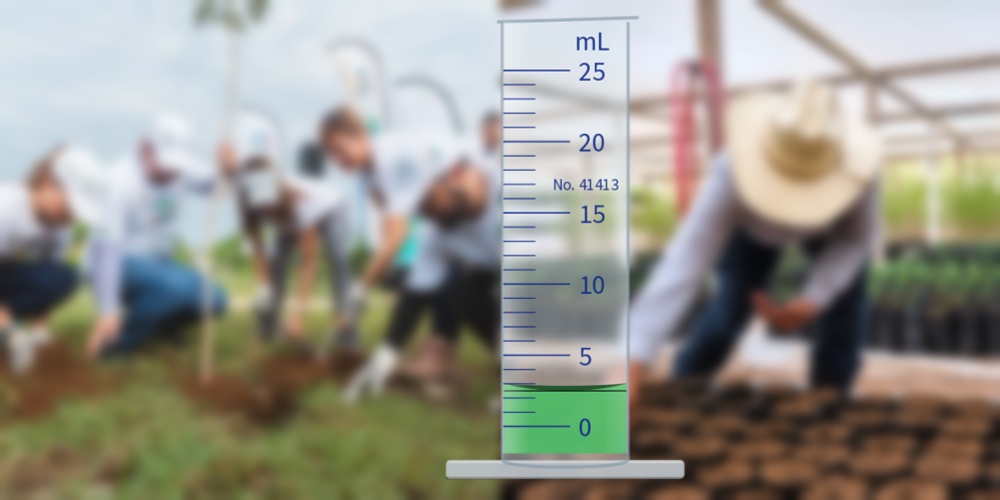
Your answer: 2.5 mL
